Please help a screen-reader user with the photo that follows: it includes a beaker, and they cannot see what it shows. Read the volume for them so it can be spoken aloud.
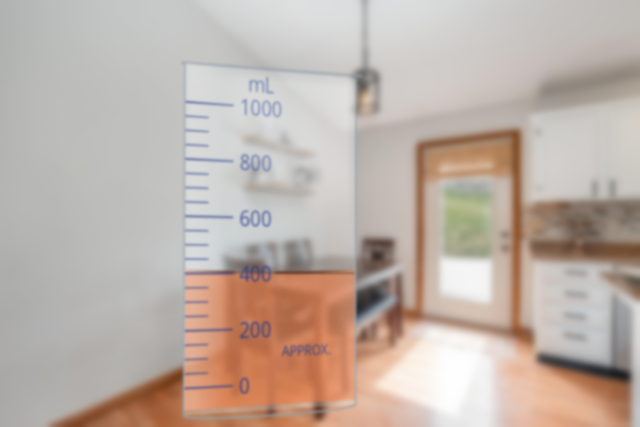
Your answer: 400 mL
